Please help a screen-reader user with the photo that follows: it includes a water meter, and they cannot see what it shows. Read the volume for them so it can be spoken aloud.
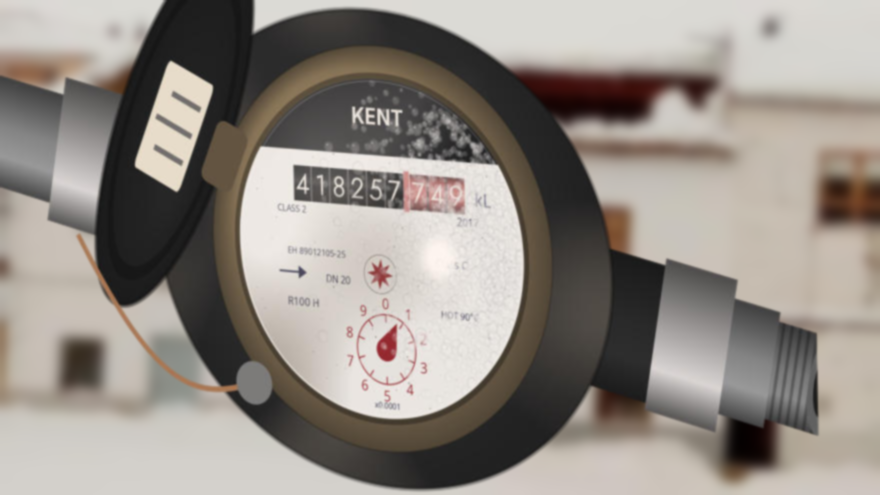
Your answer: 418257.7490 kL
